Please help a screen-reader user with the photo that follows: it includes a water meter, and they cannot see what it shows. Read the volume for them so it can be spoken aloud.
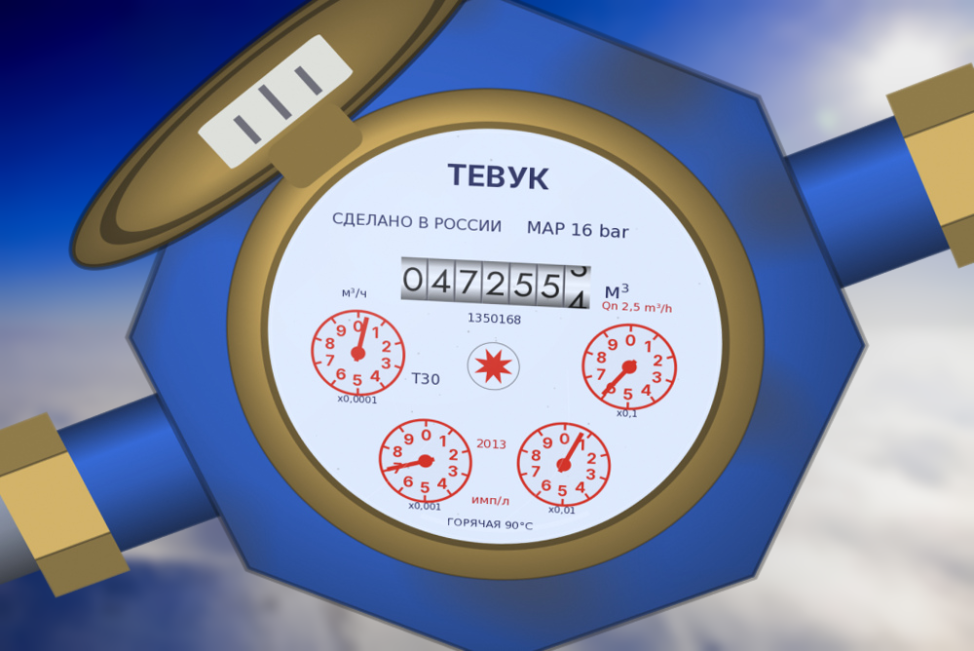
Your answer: 472553.6070 m³
